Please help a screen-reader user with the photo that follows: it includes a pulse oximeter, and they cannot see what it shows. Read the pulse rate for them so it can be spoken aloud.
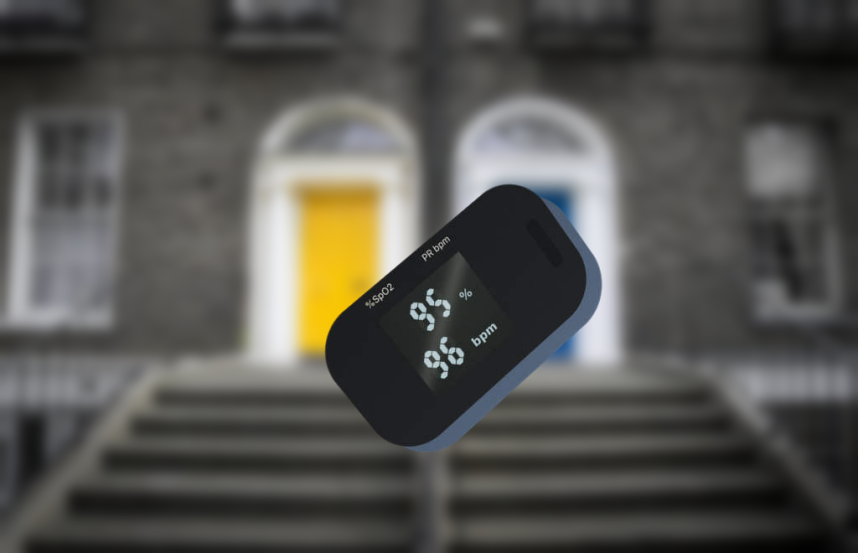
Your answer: 96 bpm
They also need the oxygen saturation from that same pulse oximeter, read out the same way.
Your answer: 95 %
